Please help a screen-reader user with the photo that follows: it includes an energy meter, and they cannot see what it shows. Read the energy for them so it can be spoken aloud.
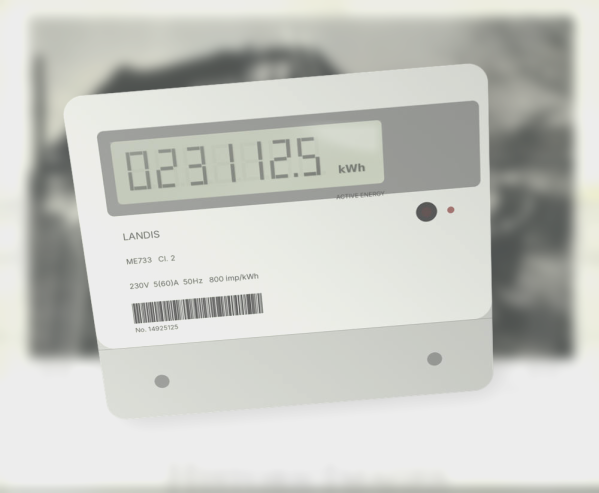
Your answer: 23112.5 kWh
